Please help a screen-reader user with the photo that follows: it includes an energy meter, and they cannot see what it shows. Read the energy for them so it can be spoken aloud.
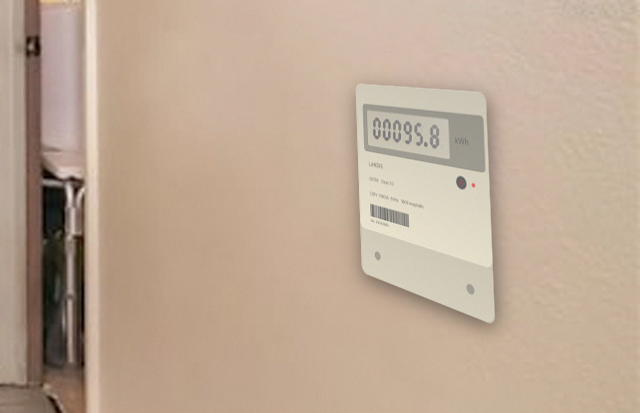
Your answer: 95.8 kWh
